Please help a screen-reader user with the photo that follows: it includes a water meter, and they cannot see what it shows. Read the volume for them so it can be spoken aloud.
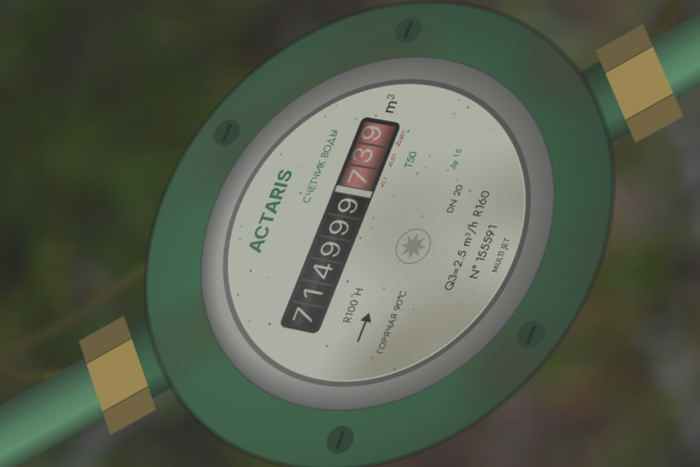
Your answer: 714999.739 m³
